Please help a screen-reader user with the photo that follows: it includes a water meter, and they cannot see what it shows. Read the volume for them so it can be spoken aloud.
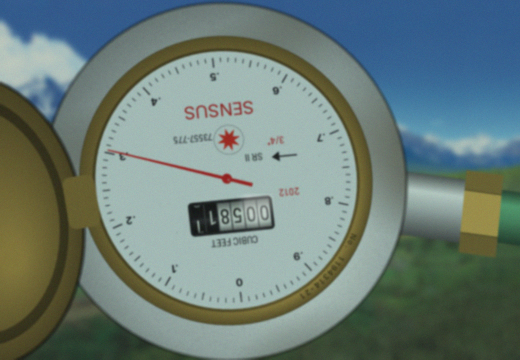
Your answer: 5811.30 ft³
